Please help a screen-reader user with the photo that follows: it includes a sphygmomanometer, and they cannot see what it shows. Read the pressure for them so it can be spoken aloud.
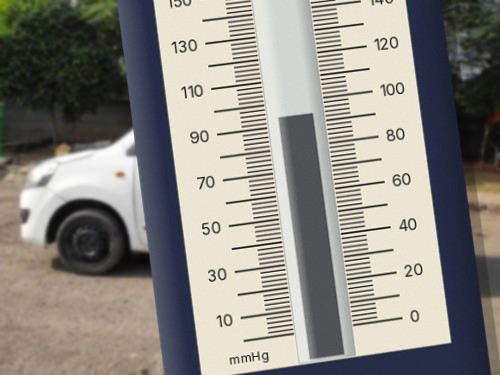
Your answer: 94 mmHg
